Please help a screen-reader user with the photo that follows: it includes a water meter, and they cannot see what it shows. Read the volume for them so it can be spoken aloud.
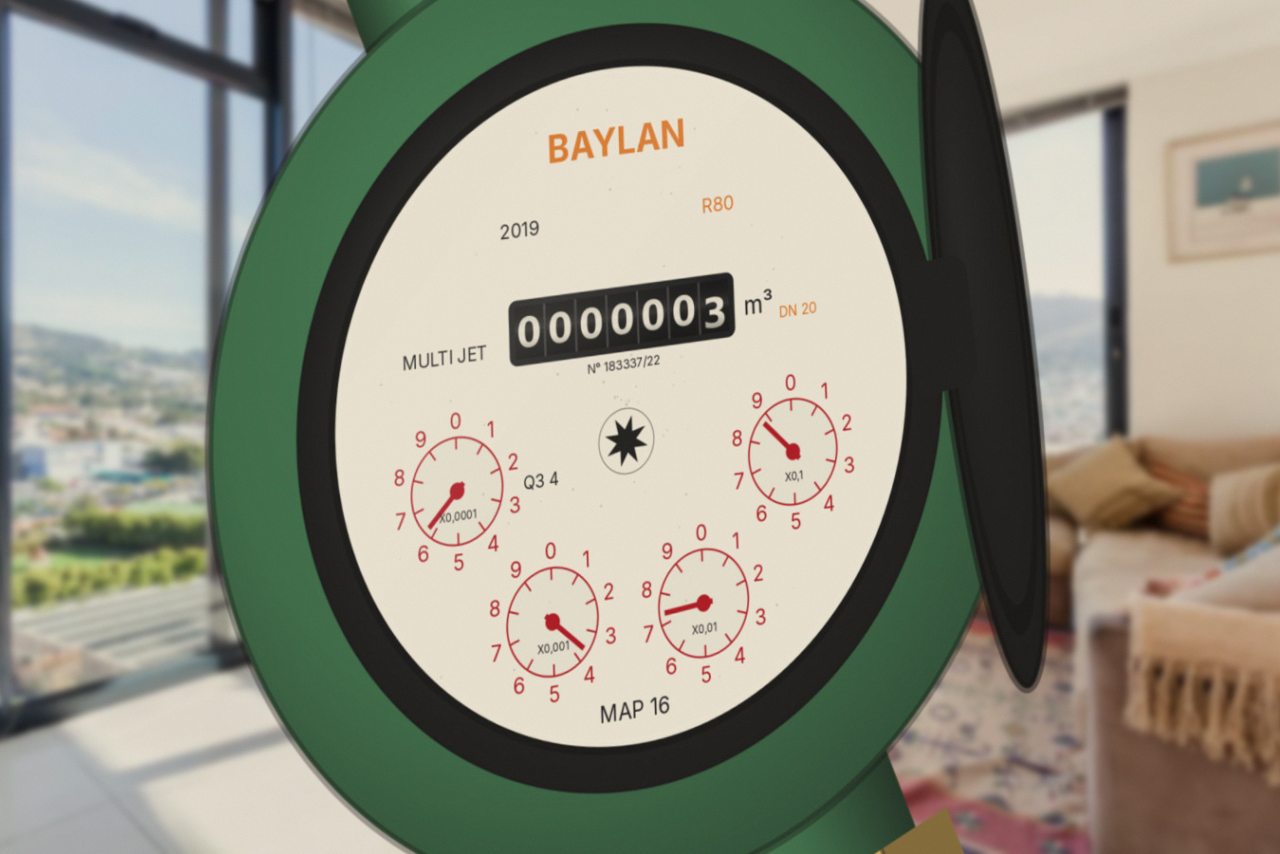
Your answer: 2.8736 m³
